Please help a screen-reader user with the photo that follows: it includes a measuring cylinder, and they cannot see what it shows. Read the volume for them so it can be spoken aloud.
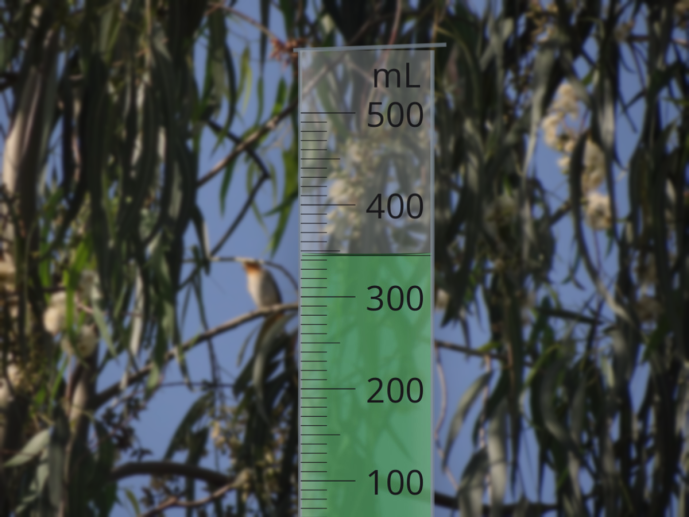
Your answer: 345 mL
